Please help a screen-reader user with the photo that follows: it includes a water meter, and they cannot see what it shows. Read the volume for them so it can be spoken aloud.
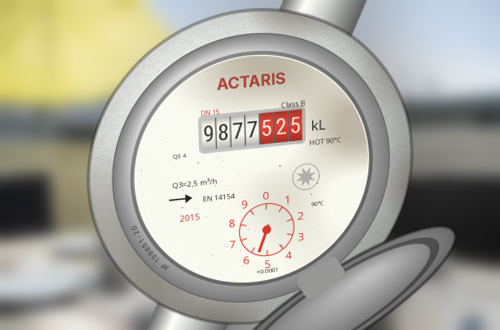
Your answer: 9877.5255 kL
